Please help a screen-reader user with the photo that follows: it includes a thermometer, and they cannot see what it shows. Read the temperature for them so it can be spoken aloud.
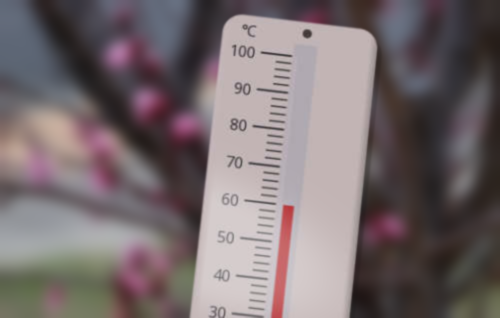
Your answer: 60 °C
